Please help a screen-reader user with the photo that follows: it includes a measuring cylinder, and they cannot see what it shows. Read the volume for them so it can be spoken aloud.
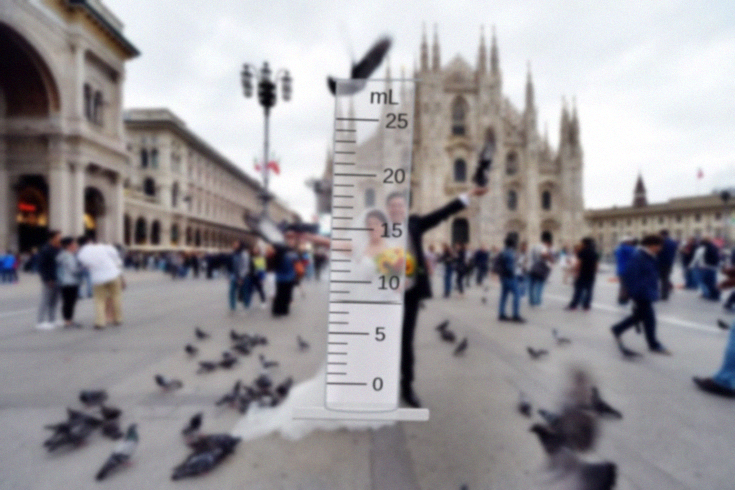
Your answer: 8 mL
